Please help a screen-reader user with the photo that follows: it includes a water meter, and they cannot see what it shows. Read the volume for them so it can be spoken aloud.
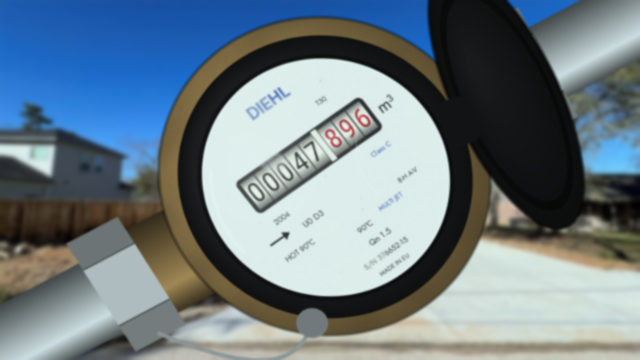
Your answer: 47.896 m³
